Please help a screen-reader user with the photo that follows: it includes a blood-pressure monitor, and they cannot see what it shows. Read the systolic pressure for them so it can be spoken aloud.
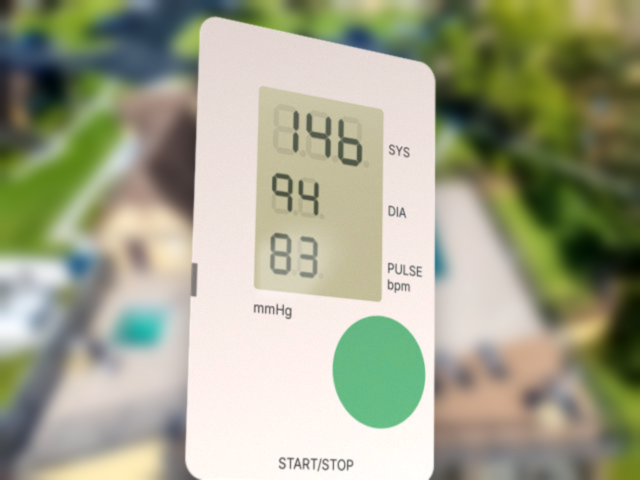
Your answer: 146 mmHg
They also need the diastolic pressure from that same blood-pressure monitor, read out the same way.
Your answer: 94 mmHg
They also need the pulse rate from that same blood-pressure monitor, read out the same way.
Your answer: 83 bpm
